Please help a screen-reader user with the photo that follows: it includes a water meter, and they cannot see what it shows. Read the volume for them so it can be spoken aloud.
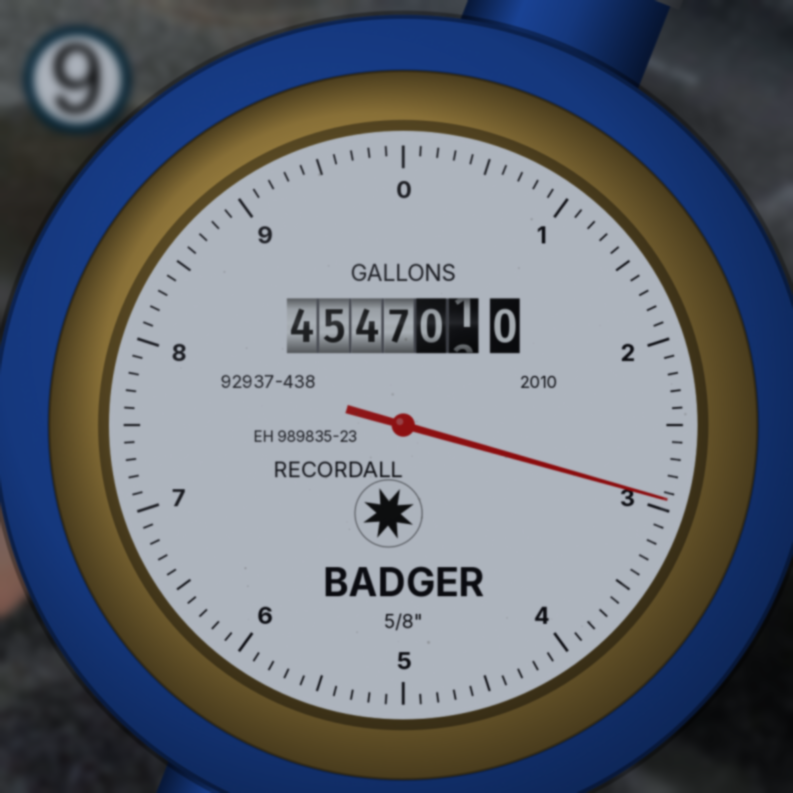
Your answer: 4547012.9 gal
